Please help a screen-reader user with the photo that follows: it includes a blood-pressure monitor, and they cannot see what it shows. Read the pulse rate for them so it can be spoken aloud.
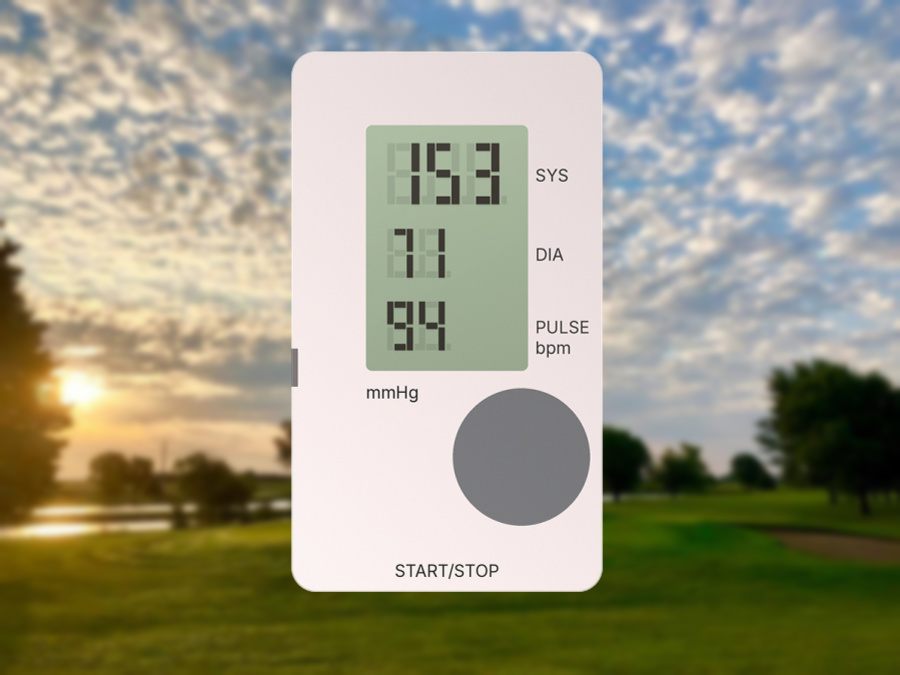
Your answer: 94 bpm
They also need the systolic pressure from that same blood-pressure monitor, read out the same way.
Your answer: 153 mmHg
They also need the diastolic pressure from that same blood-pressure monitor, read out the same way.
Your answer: 71 mmHg
